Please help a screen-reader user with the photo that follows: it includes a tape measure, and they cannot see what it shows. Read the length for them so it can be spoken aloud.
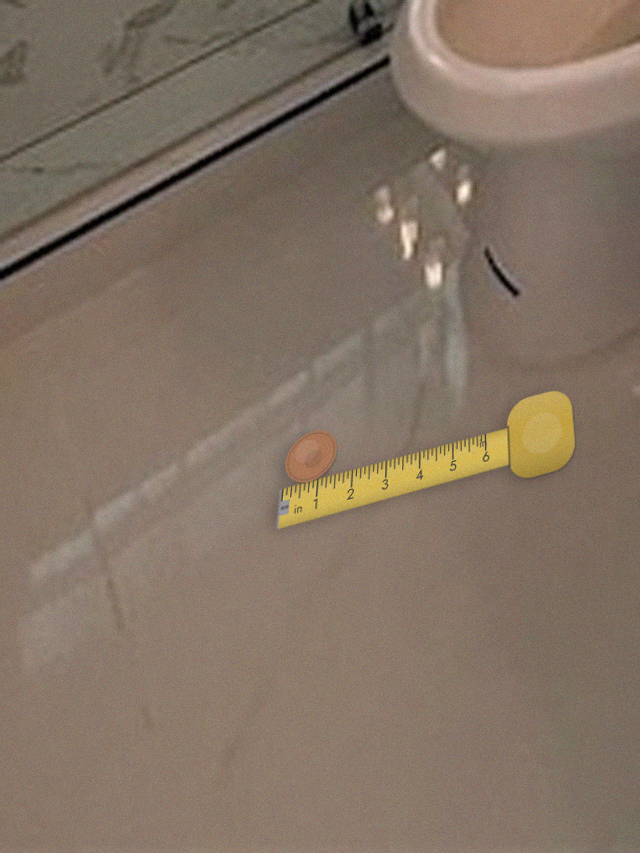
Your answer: 1.5 in
